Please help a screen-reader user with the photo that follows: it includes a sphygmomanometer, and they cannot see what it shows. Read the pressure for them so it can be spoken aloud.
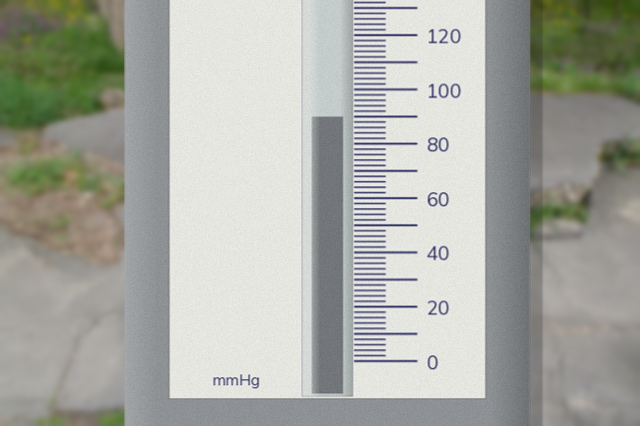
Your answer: 90 mmHg
